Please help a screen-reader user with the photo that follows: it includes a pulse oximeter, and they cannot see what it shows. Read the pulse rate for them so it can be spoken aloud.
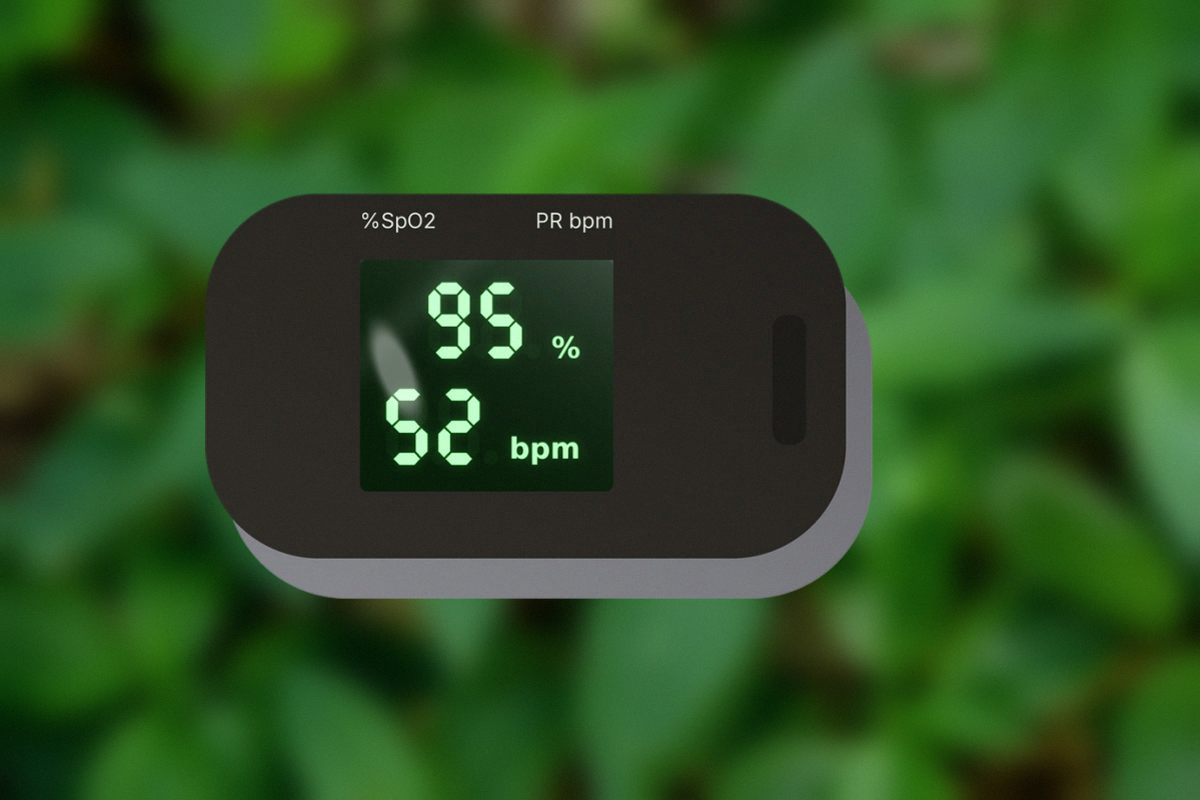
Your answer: 52 bpm
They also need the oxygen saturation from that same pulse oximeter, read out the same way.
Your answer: 95 %
